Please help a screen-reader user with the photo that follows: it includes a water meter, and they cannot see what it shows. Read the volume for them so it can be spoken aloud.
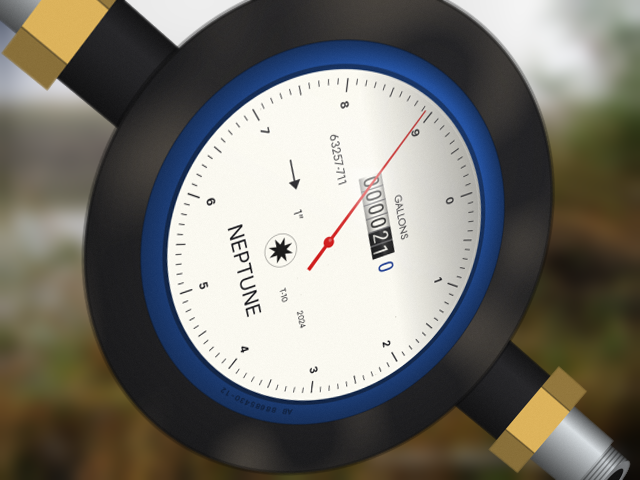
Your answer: 208.9 gal
